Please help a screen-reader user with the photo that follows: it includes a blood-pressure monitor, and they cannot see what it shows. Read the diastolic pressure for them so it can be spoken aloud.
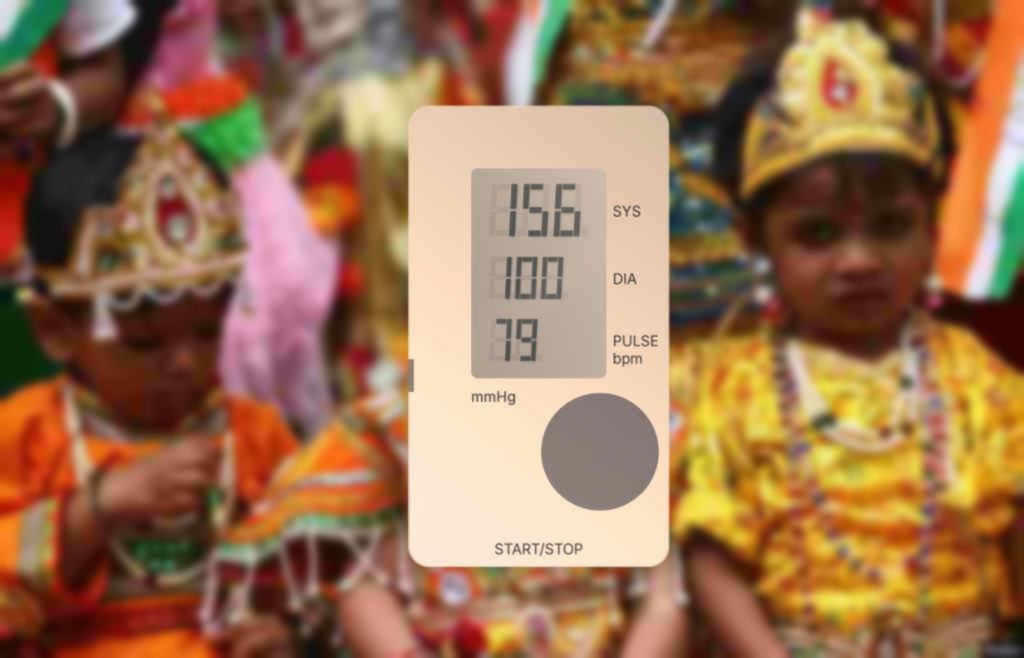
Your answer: 100 mmHg
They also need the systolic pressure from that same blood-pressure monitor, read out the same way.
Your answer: 156 mmHg
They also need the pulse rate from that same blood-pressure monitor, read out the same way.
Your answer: 79 bpm
